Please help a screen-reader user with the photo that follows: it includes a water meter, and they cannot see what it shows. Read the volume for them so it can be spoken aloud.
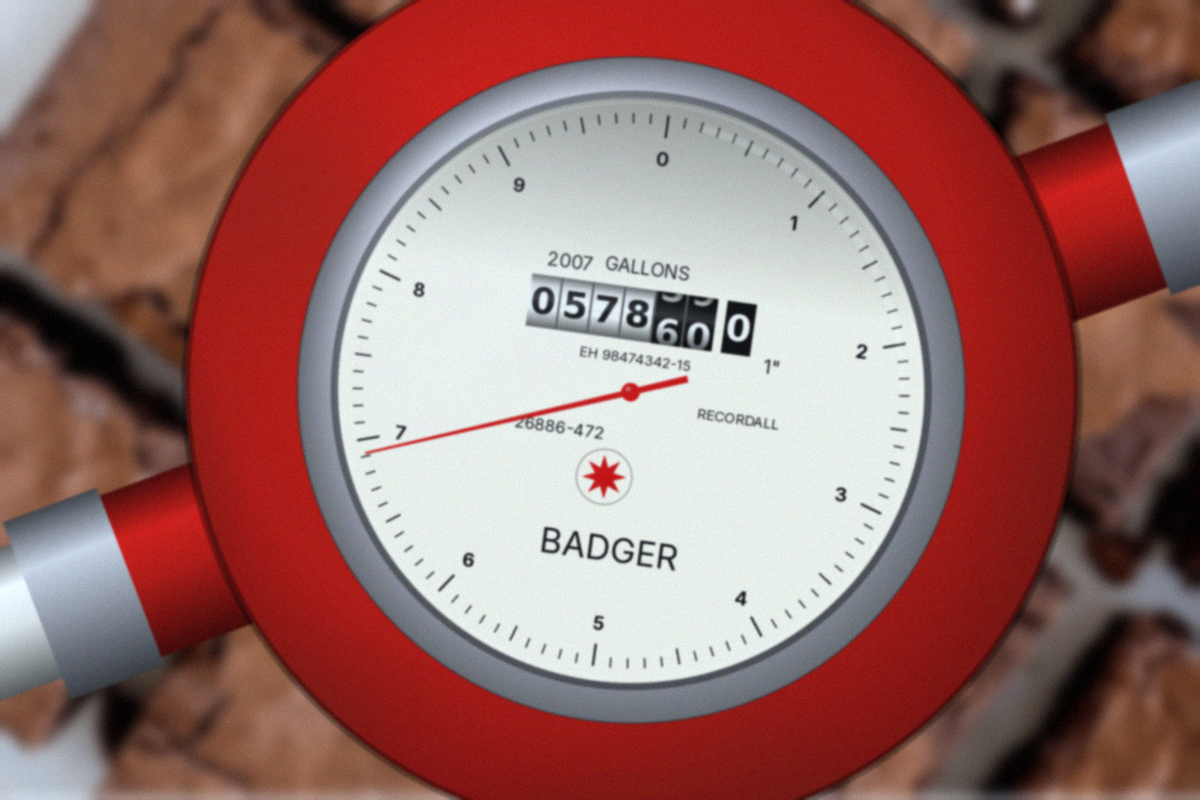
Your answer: 578596.9 gal
